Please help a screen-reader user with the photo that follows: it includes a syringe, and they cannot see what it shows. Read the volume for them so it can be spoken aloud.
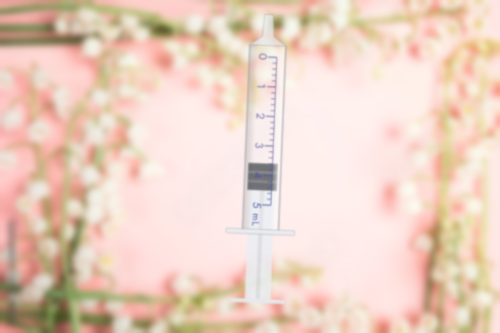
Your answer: 3.6 mL
